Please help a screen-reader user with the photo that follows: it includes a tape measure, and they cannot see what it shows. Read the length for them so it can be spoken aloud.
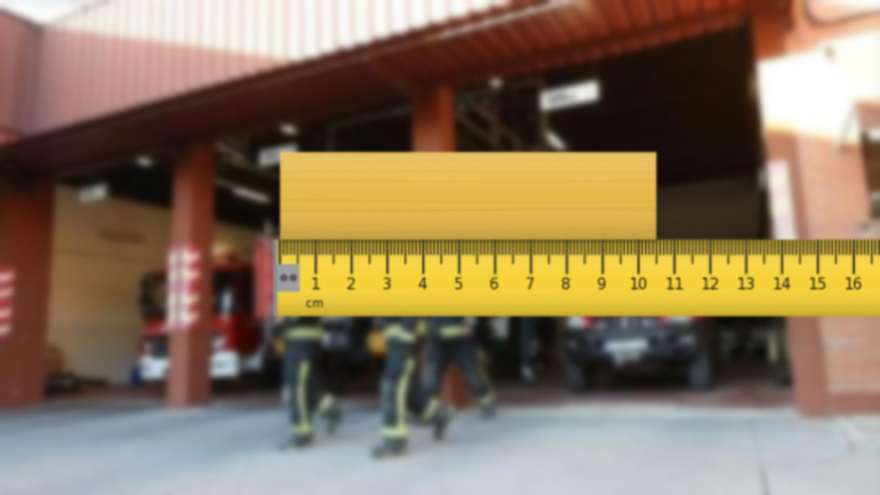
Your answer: 10.5 cm
